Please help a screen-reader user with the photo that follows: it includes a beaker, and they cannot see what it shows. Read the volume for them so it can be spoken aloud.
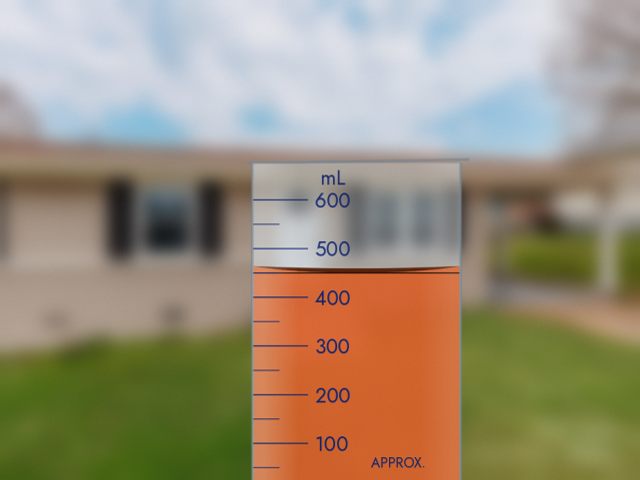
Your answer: 450 mL
